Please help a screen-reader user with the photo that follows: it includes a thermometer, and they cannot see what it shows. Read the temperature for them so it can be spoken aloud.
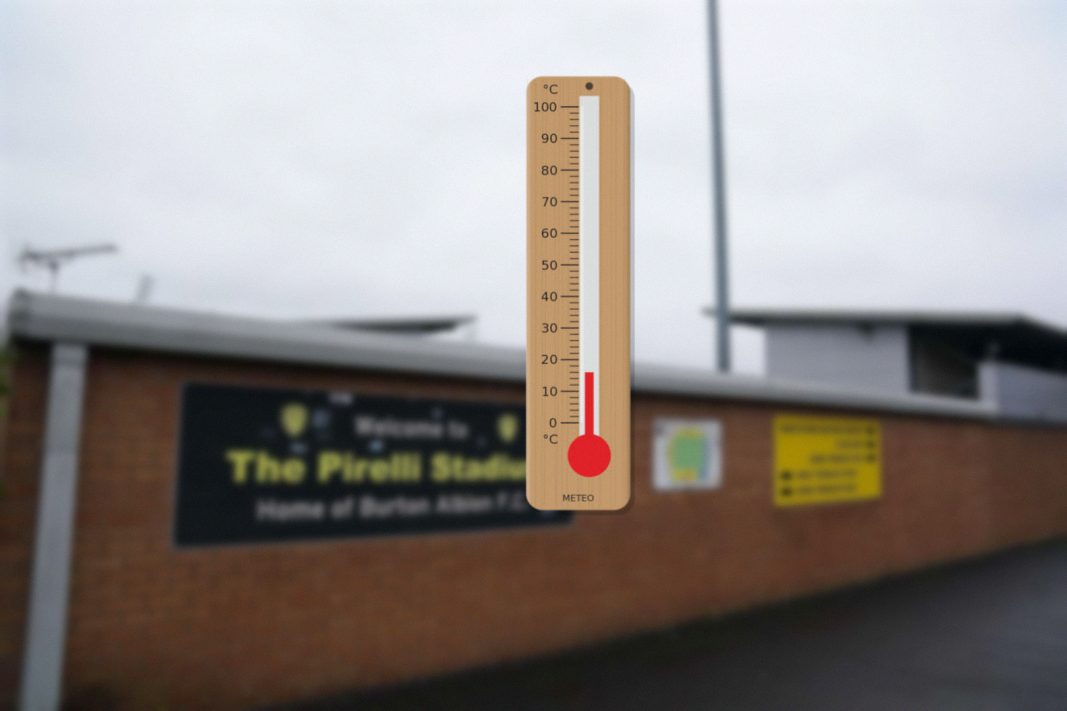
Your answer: 16 °C
